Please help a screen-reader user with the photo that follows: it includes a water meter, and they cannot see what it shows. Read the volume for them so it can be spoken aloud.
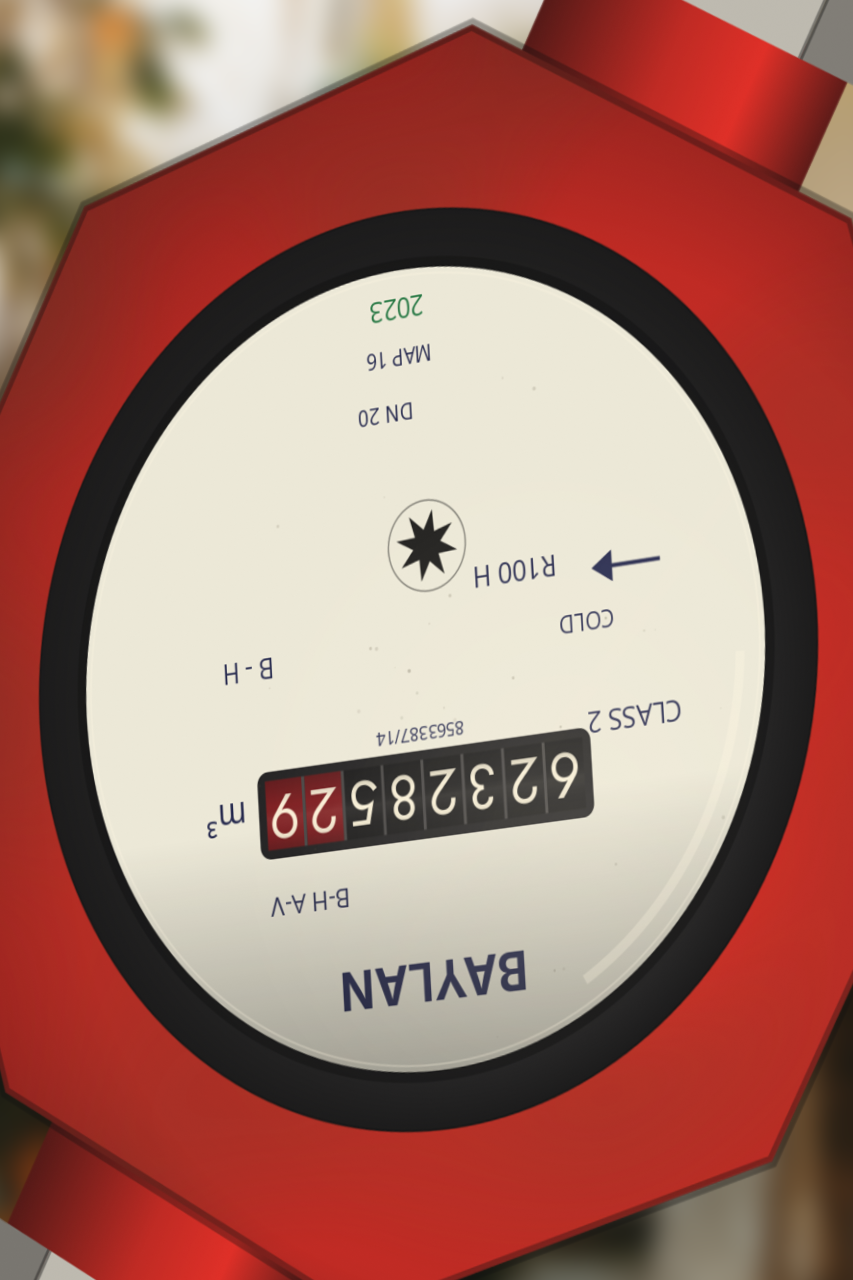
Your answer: 623285.29 m³
